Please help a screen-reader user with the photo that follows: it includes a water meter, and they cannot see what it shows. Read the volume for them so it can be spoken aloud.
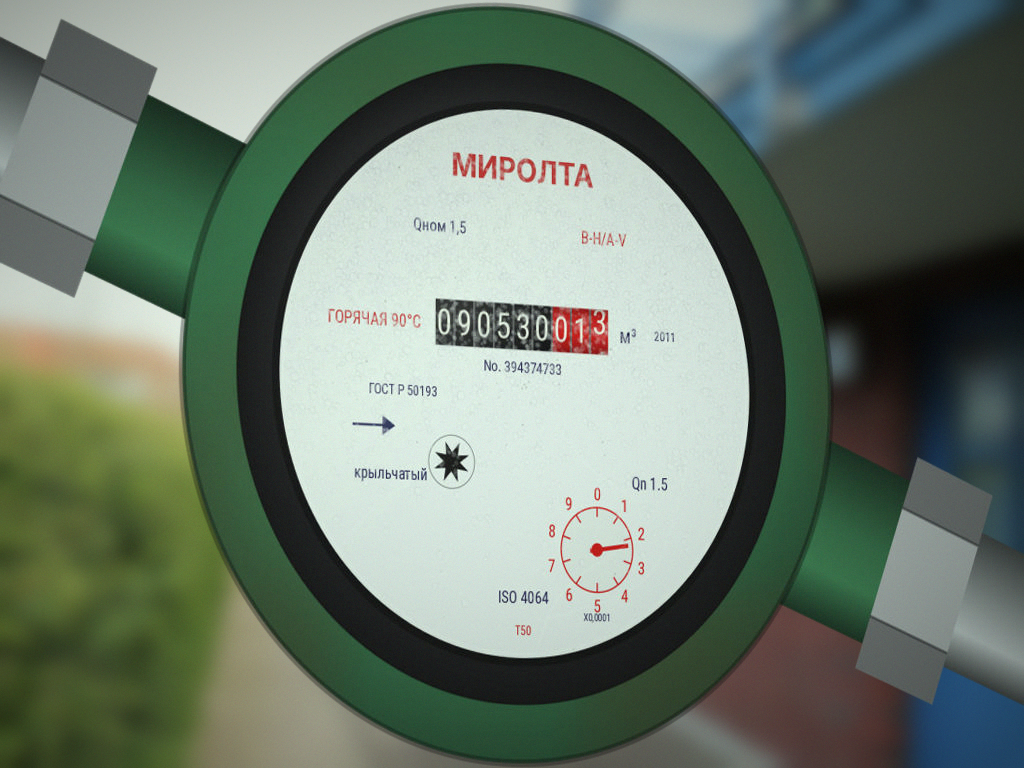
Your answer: 90530.0132 m³
